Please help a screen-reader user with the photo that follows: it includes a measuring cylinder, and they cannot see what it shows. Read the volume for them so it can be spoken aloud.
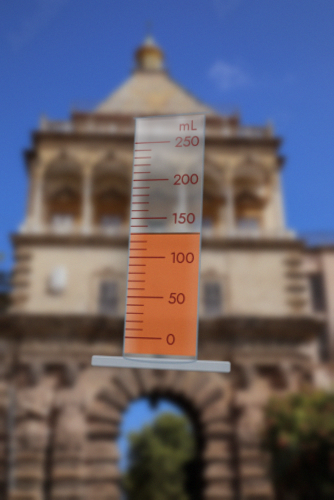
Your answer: 130 mL
